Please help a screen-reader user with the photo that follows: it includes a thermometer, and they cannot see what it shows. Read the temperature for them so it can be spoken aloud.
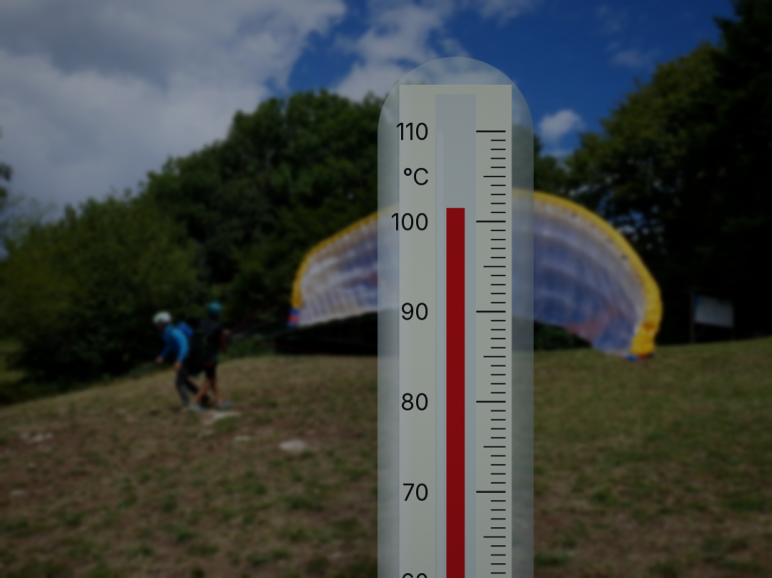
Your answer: 101.5 °C
